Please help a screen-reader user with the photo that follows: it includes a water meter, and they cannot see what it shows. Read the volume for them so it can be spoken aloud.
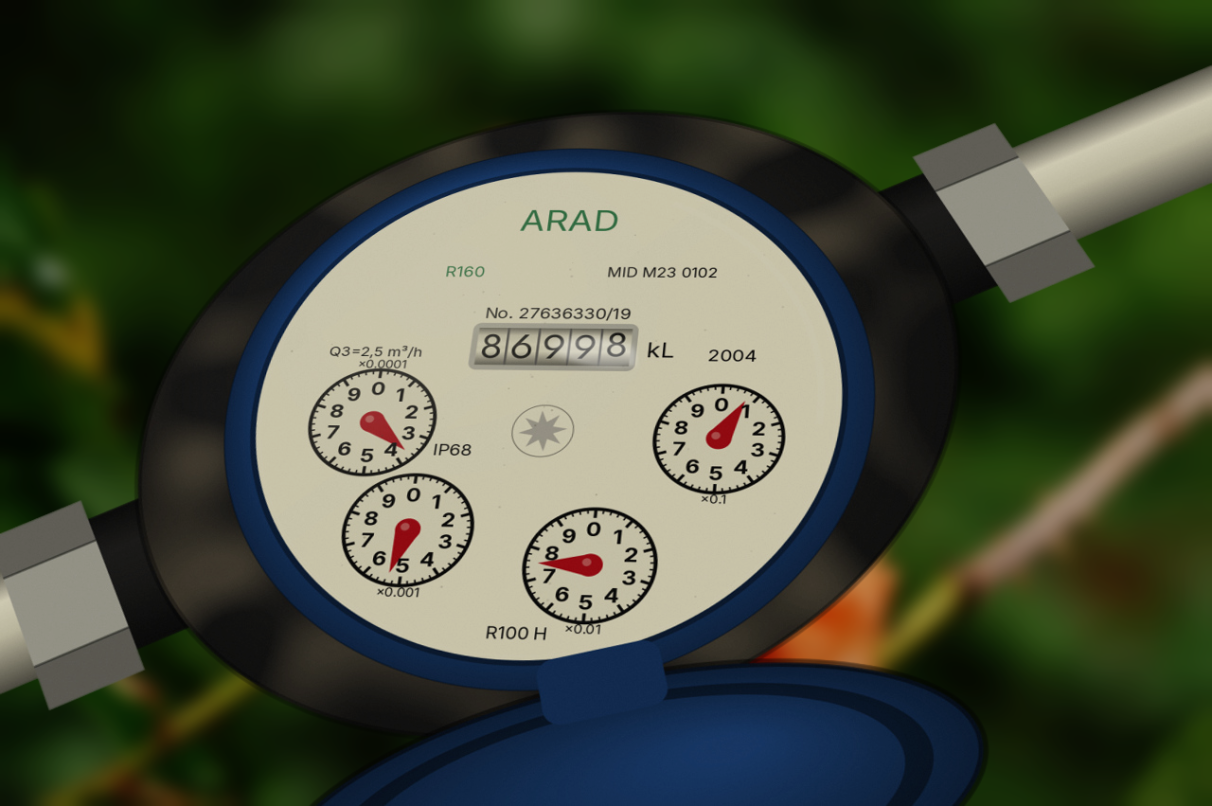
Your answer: 86998.0753 kL
